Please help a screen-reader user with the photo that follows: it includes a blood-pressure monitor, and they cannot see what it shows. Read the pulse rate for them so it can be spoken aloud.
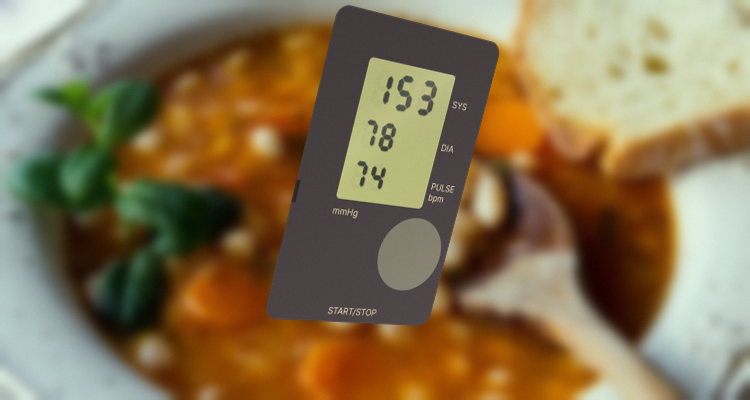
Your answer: 74 bpm
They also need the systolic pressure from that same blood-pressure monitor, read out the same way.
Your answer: 153 mmHg
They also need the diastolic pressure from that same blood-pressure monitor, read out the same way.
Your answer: 78 mmHg
